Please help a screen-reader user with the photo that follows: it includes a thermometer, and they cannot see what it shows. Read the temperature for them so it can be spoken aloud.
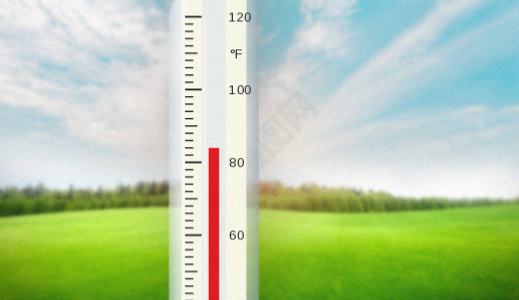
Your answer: 84 °F
